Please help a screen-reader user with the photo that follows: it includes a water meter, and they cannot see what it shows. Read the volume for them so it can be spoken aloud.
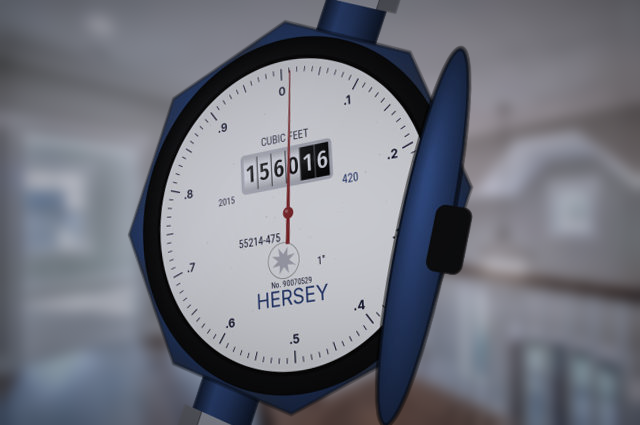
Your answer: 156016.01 ft³
